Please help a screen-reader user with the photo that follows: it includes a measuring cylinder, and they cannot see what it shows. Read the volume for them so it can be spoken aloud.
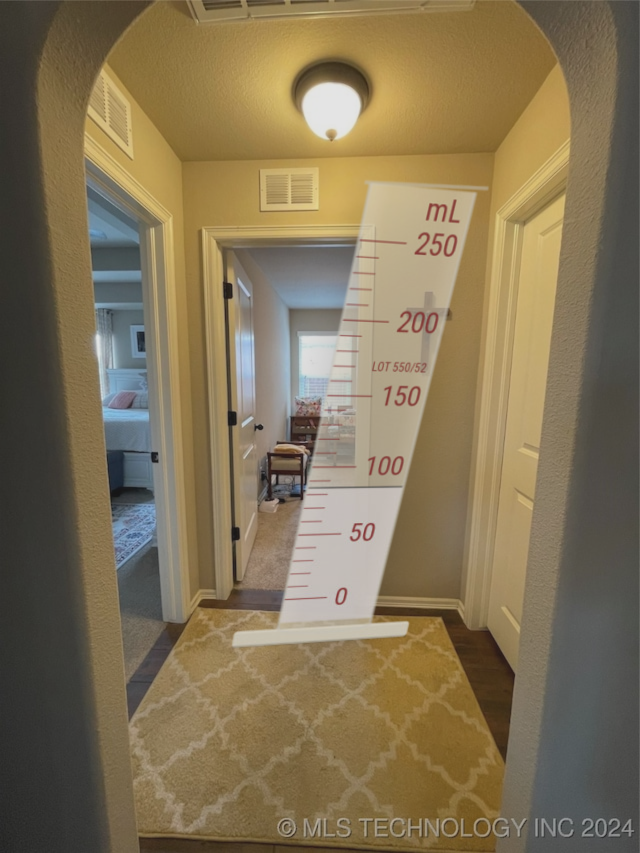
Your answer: 85 mL
